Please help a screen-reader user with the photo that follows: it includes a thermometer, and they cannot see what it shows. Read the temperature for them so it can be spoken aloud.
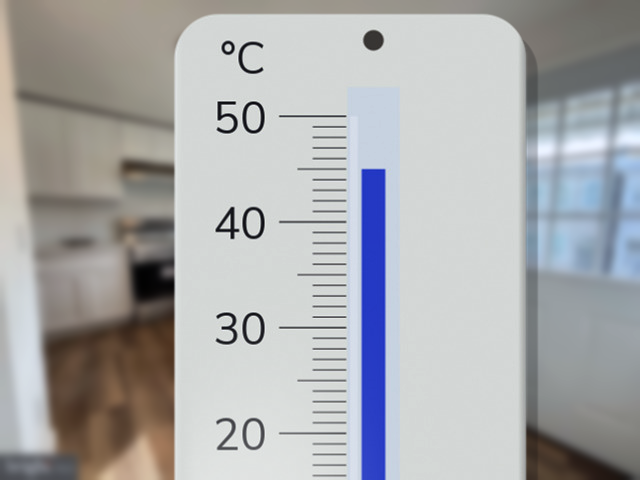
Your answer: 45 °C
